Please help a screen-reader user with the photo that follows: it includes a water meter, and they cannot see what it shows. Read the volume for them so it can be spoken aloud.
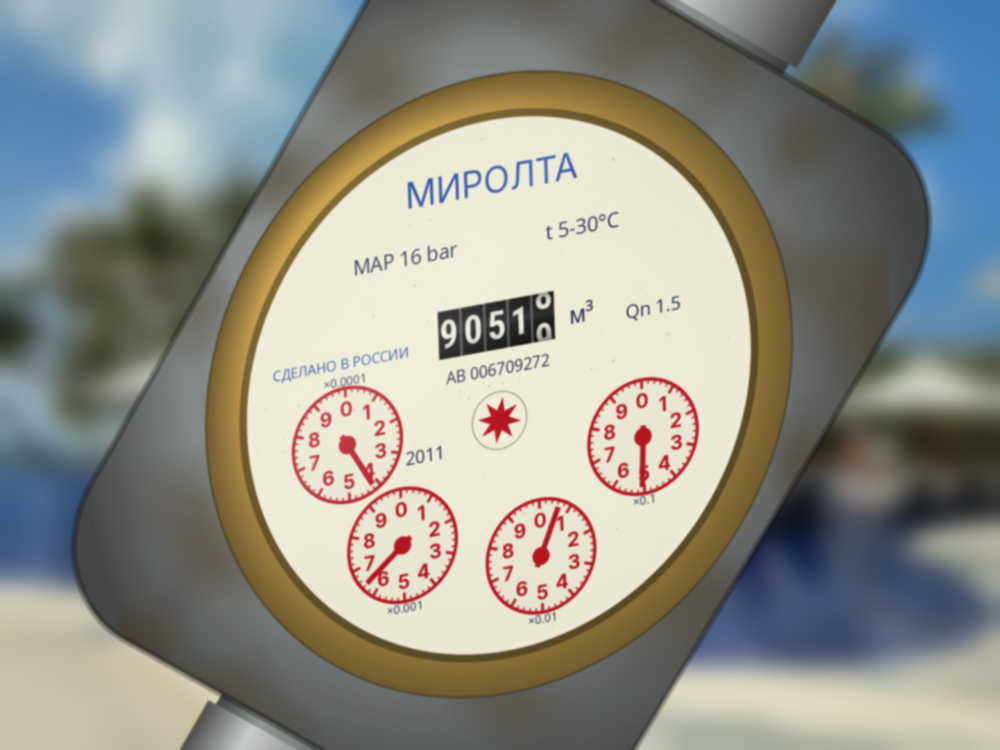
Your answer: 90518.5064 m³
